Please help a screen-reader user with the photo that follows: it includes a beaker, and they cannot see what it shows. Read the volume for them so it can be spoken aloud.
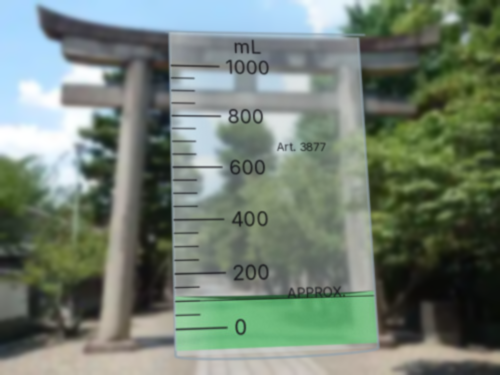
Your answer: 100 mL
